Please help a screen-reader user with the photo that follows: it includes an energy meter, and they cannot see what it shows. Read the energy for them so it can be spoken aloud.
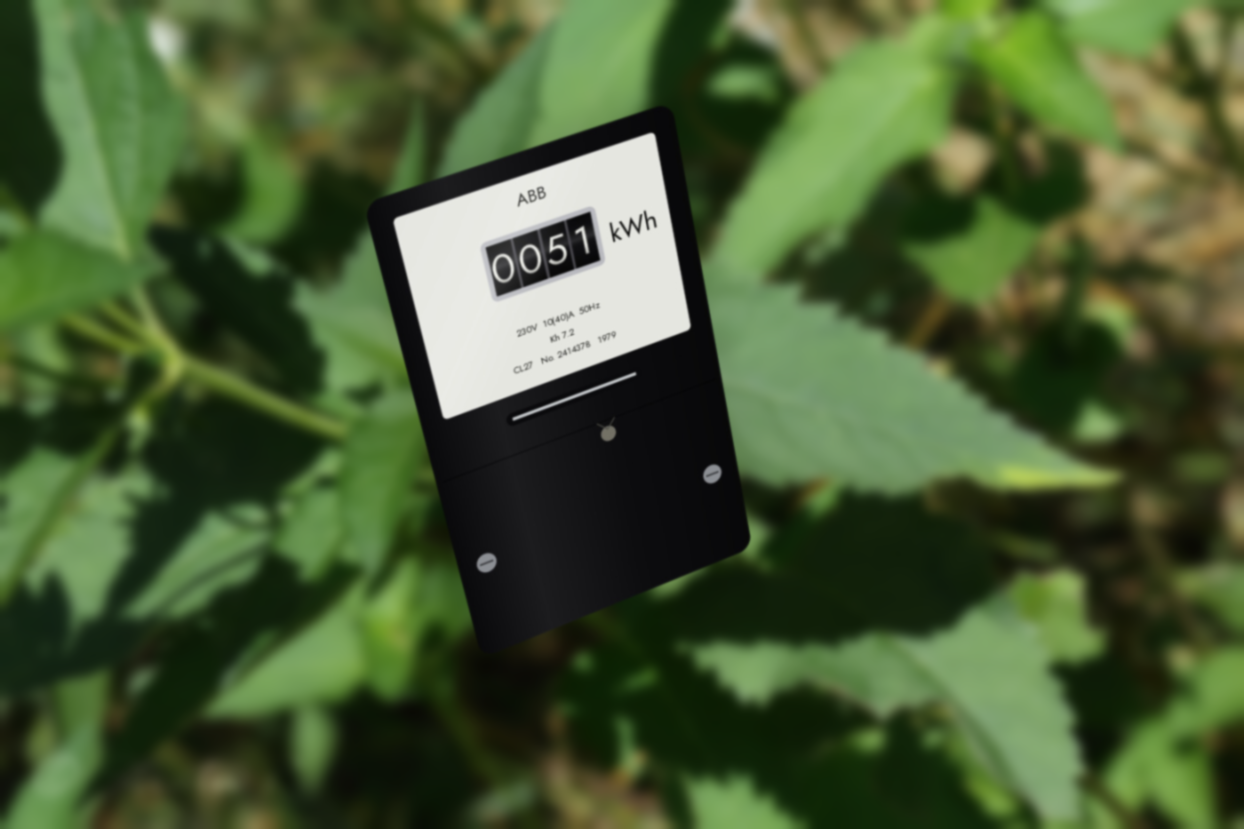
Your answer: 51 kWh
